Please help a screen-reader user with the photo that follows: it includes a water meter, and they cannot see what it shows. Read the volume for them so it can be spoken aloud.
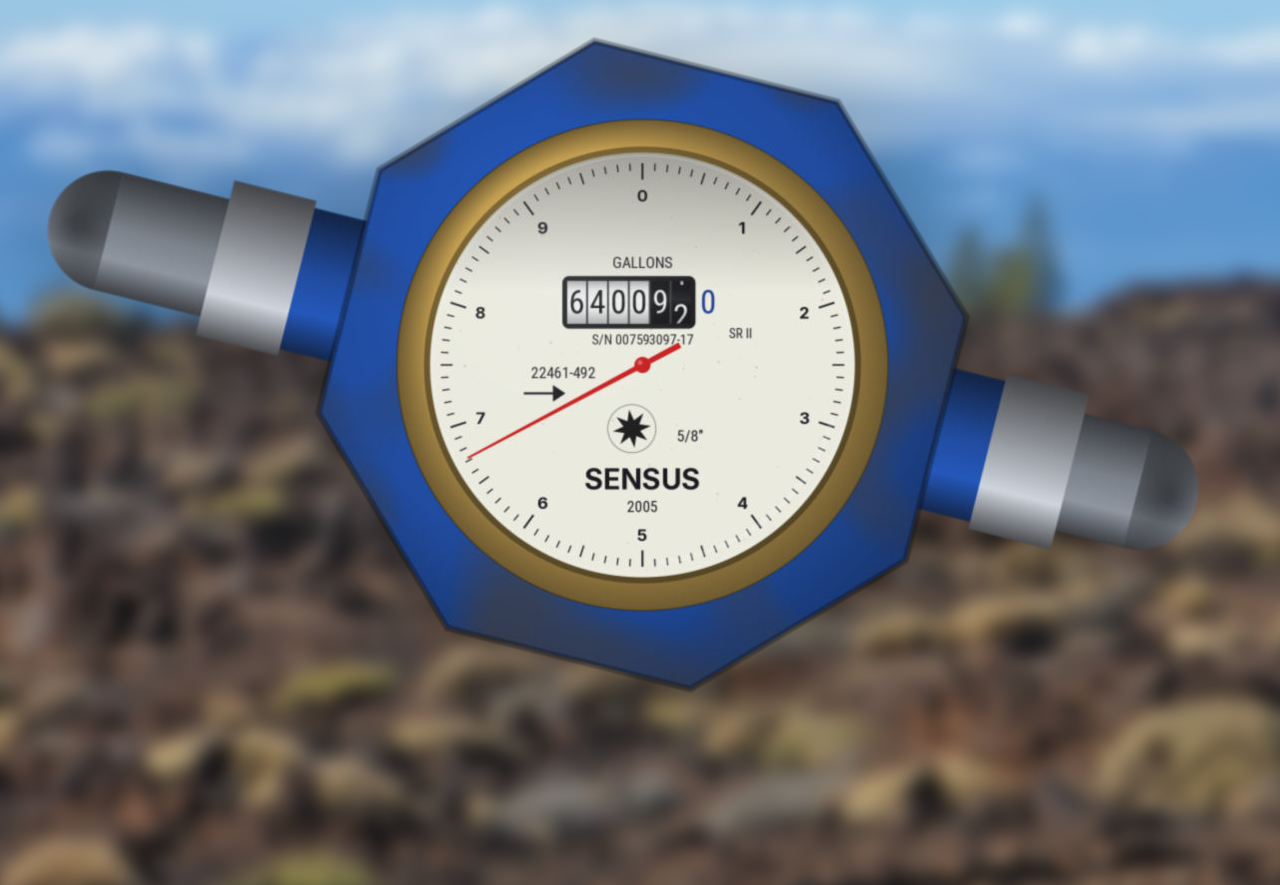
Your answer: 6400916.7 gal
